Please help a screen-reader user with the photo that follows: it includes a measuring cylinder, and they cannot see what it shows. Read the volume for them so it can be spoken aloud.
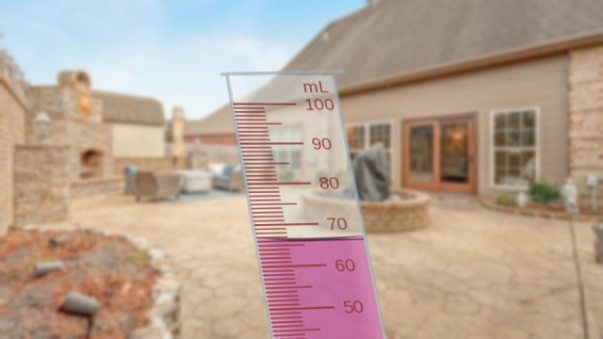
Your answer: 66 mL
